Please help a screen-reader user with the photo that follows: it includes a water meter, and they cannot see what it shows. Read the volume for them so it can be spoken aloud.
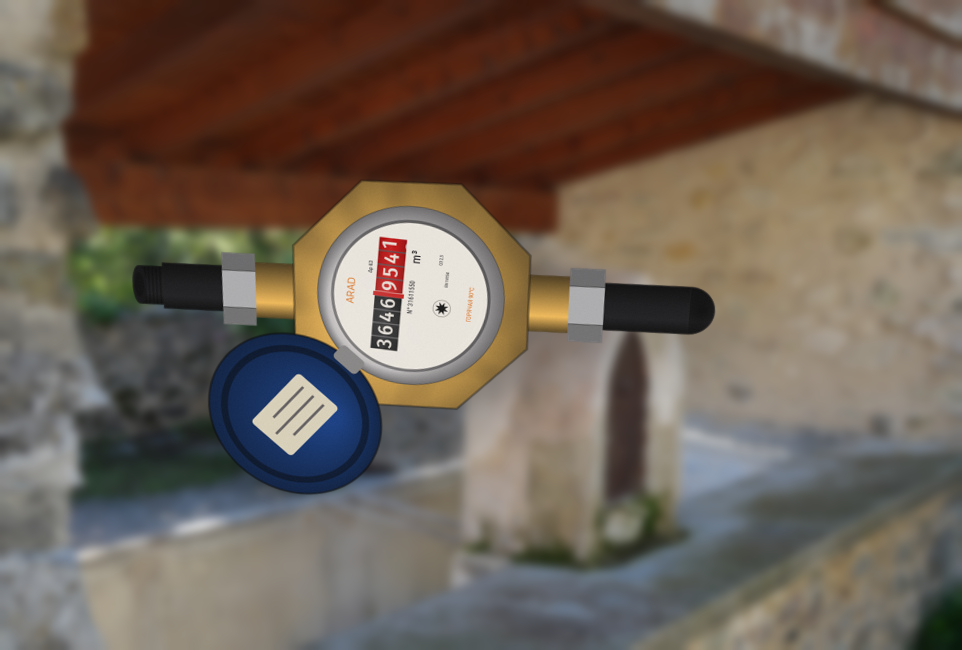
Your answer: 3646.9541 m³
